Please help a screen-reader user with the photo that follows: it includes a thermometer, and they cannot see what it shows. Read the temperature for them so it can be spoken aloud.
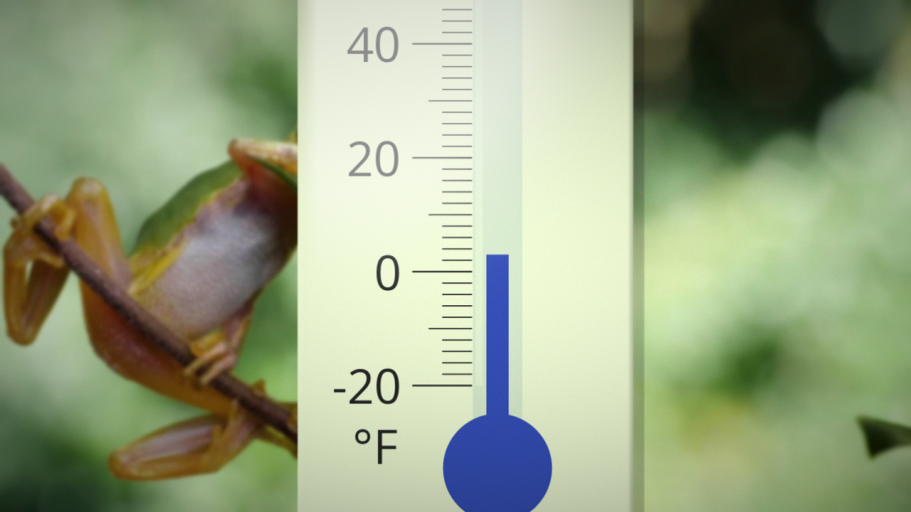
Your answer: 3 °F
